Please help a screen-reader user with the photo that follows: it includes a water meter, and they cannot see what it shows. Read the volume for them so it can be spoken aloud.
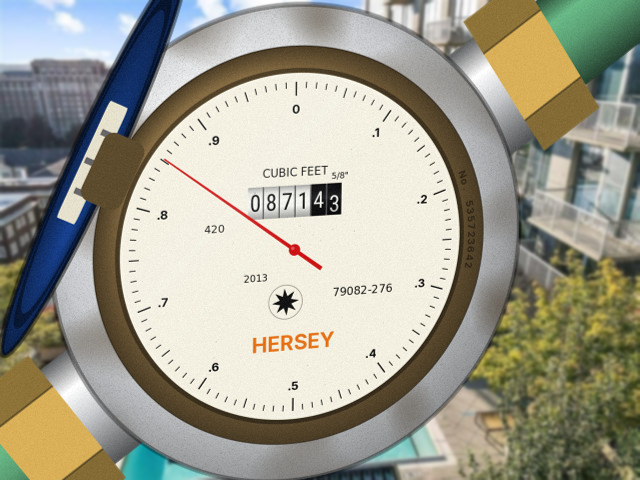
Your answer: 87142.85 ft³
